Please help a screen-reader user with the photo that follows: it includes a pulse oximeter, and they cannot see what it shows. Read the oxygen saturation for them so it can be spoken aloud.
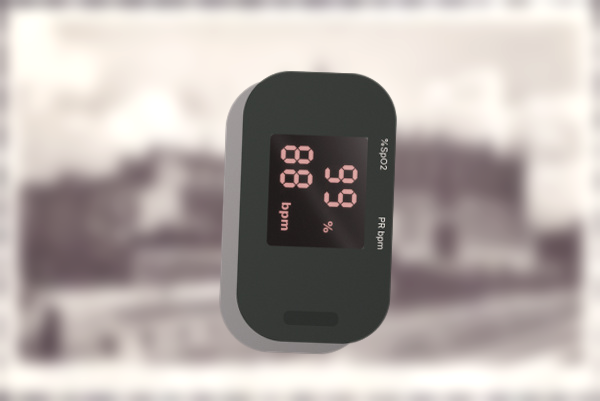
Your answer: 99 %
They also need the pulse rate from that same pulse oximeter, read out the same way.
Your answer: 88 bpm
